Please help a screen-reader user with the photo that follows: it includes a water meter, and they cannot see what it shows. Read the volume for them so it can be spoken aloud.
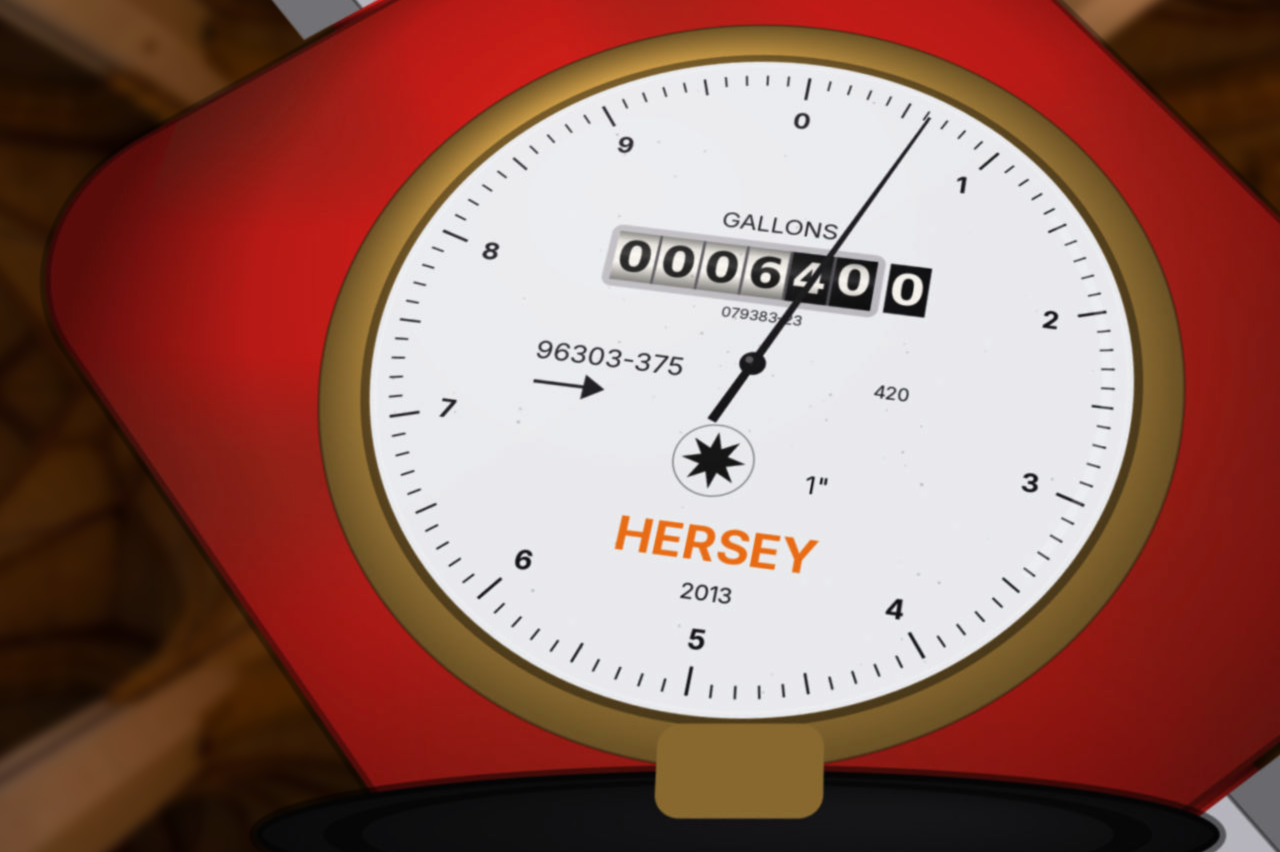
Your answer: 6400.6 gal
